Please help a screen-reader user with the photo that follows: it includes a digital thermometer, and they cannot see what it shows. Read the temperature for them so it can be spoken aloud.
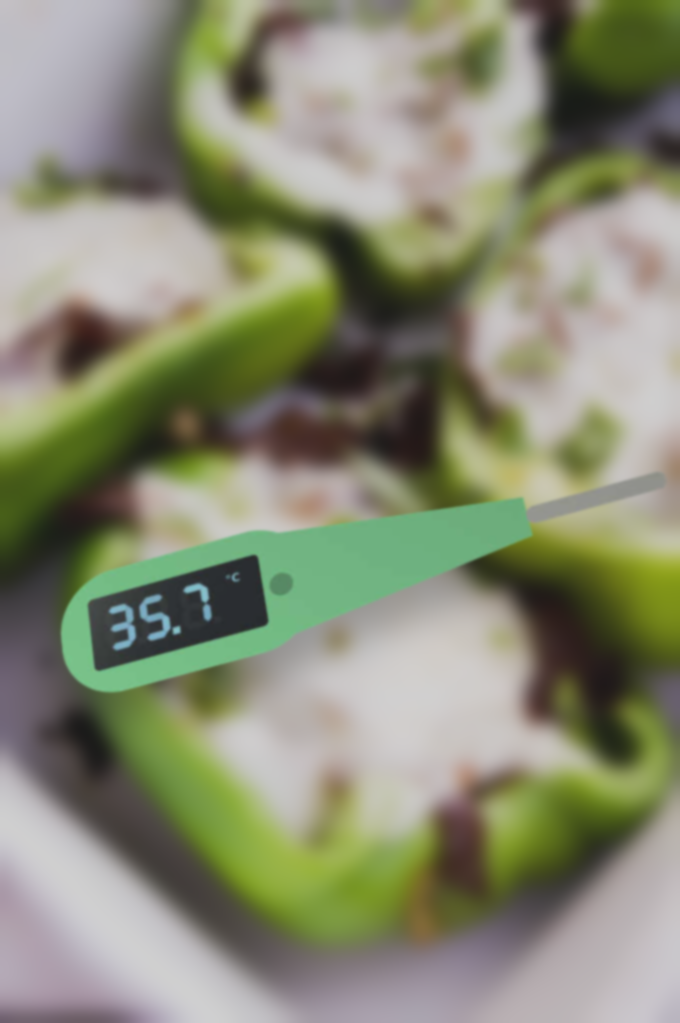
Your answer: 35.7 °C
